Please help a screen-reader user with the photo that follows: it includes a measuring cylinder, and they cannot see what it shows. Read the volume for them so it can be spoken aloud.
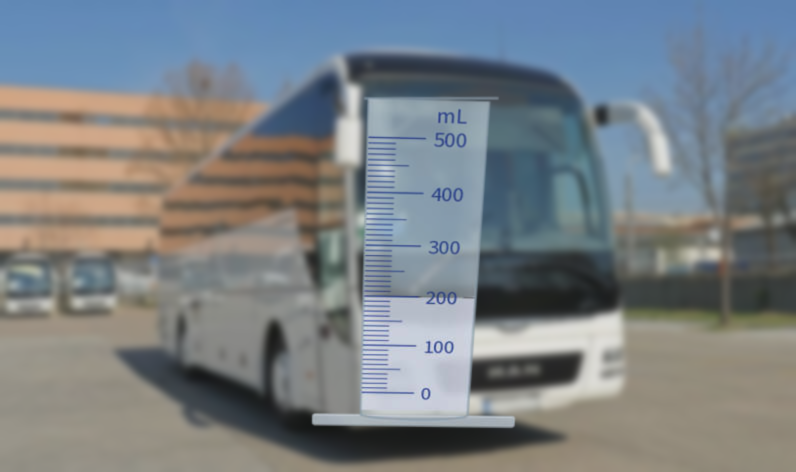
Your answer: 200 mL
